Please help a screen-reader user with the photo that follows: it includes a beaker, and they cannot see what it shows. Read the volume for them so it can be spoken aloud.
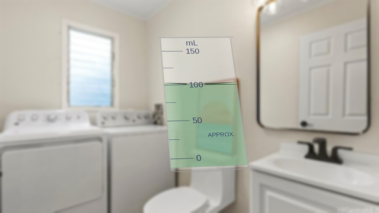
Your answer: 100 mL
